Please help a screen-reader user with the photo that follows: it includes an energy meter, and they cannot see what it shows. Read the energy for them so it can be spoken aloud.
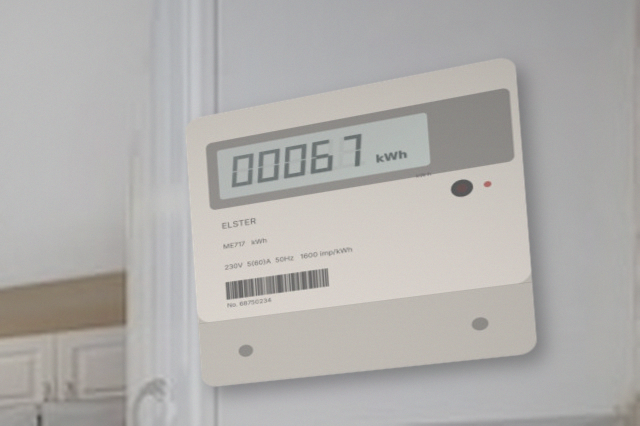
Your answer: 67 kWh
